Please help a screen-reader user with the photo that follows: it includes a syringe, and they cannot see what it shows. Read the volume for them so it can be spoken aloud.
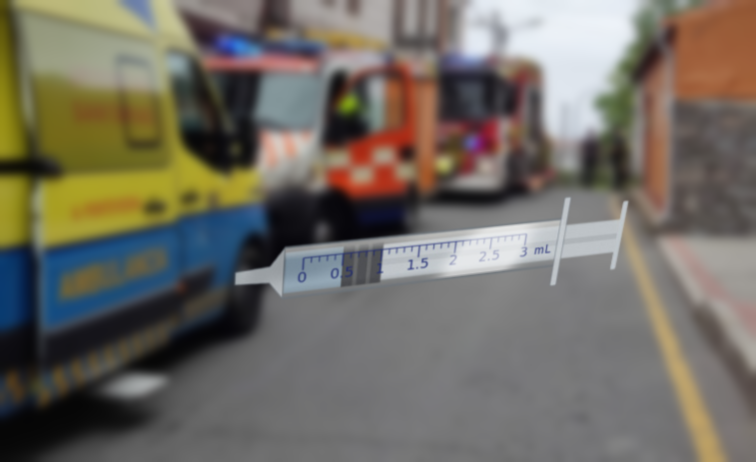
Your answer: 0.5 mL
